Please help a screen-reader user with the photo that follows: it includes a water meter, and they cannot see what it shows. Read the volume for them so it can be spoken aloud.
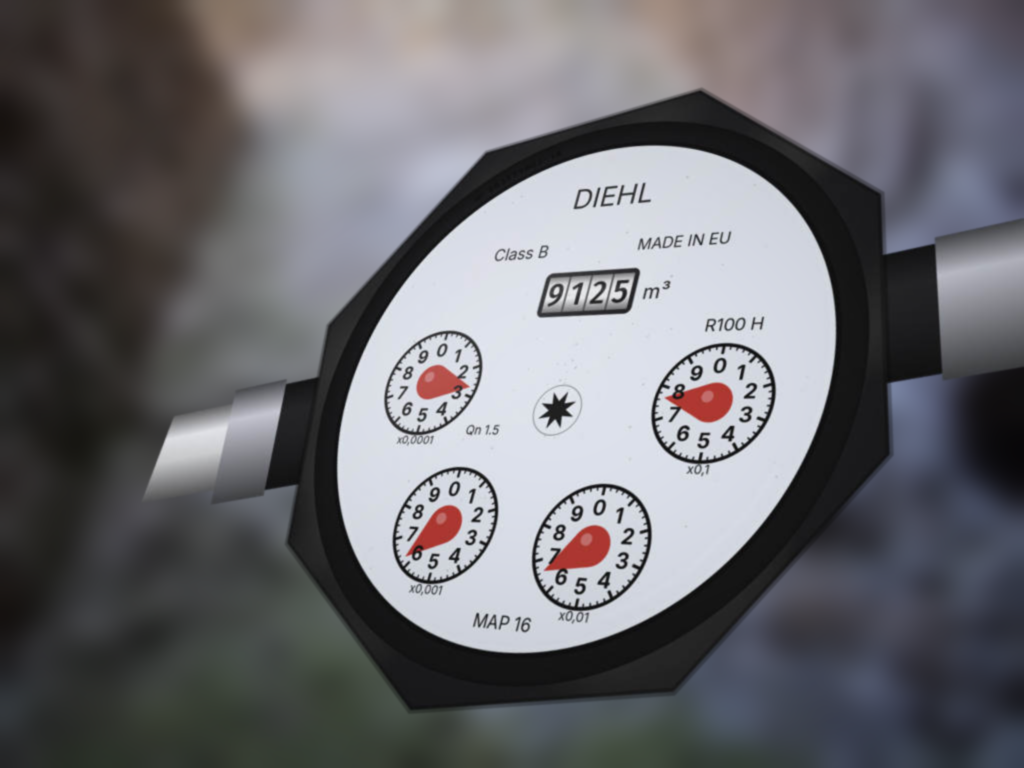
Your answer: 9125.7662 m³
